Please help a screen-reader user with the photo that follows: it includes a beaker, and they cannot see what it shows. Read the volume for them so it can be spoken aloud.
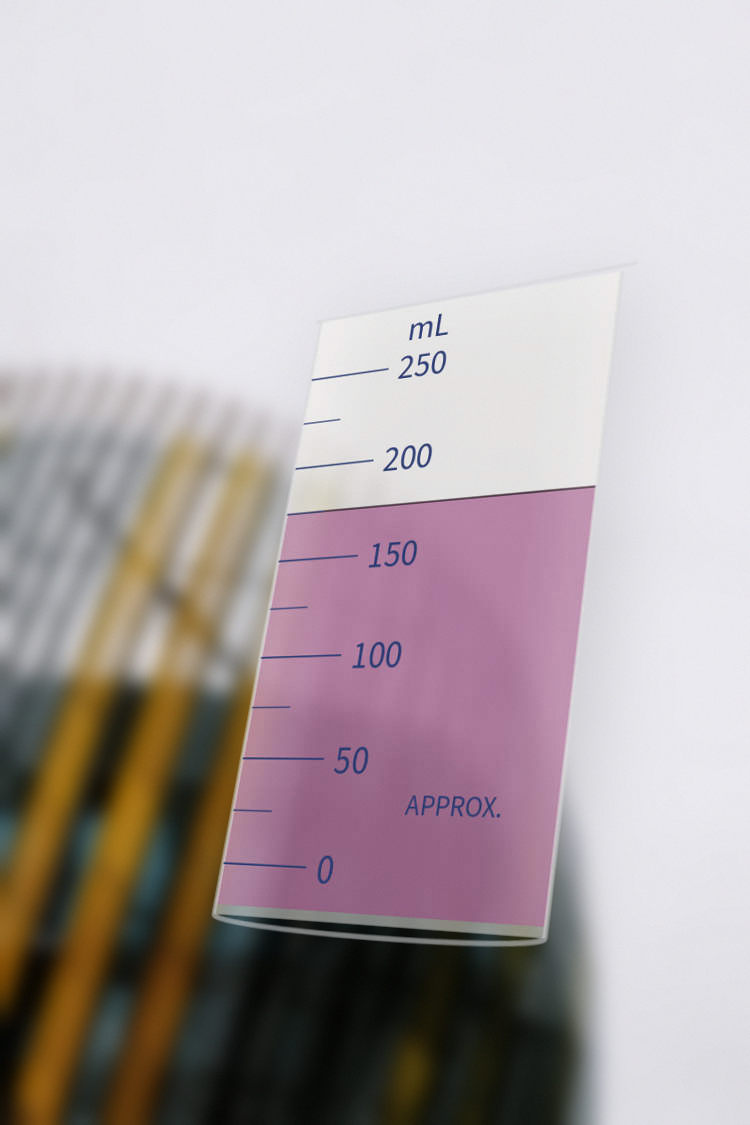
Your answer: 175 mL
